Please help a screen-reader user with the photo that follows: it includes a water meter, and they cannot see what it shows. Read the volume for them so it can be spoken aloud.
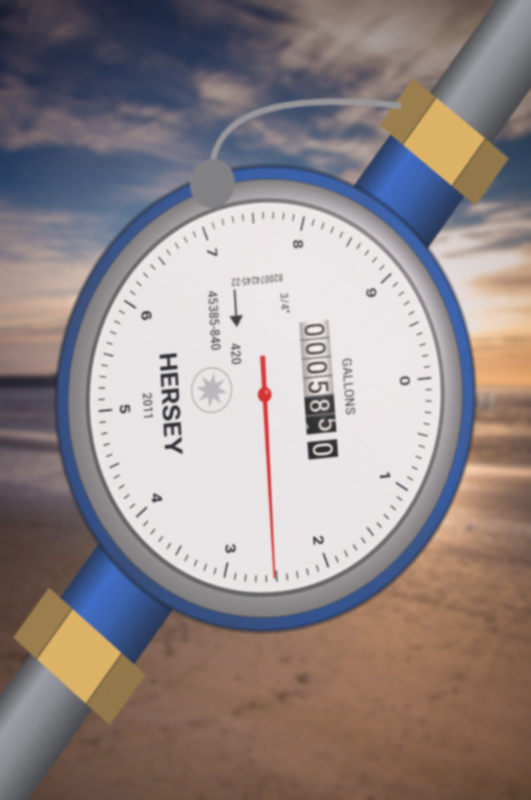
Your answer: 5852.5 gal
